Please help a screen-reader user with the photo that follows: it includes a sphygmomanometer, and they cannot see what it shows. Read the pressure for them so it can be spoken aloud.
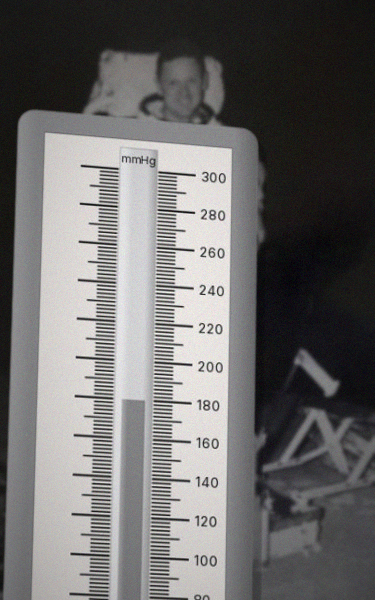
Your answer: 180 mmHg
